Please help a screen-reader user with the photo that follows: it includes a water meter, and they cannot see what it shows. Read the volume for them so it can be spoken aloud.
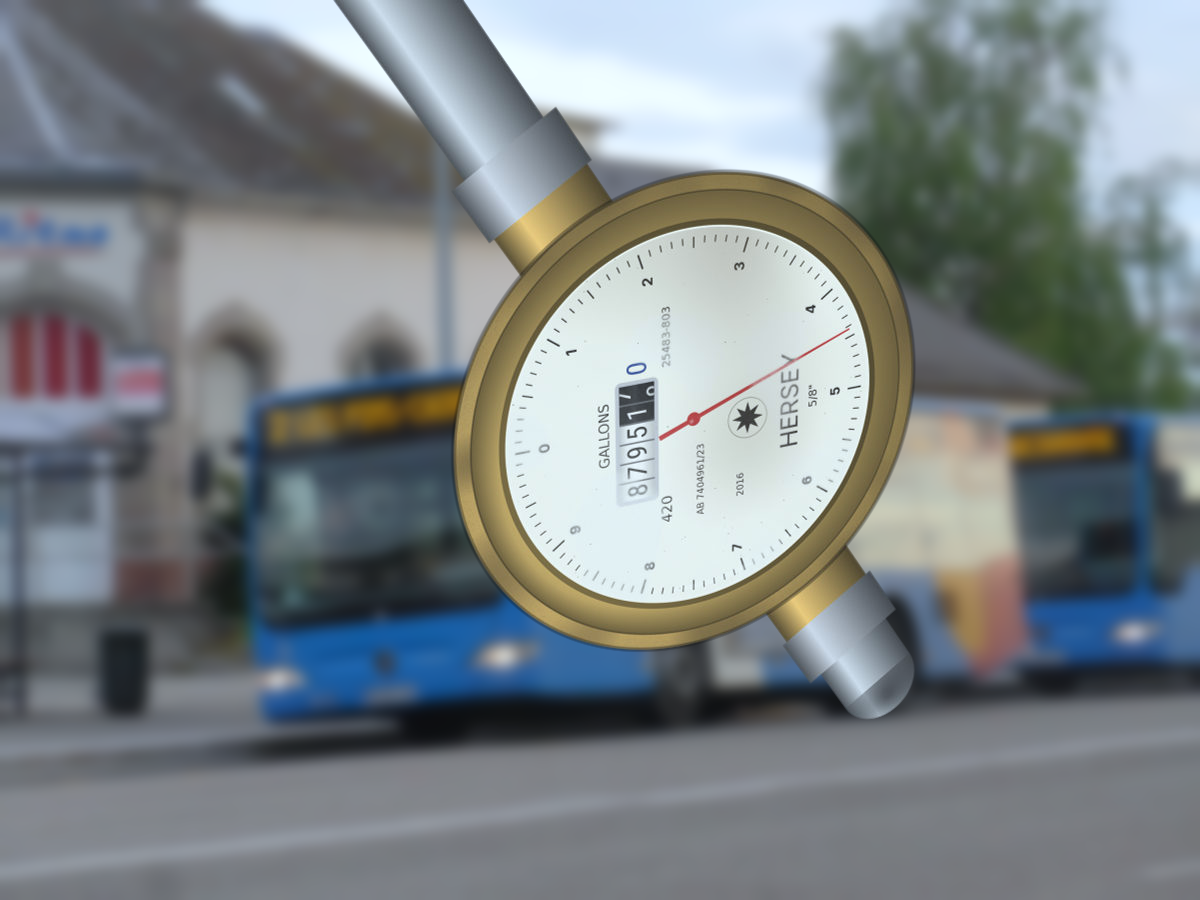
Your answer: 8795174.4 gal
